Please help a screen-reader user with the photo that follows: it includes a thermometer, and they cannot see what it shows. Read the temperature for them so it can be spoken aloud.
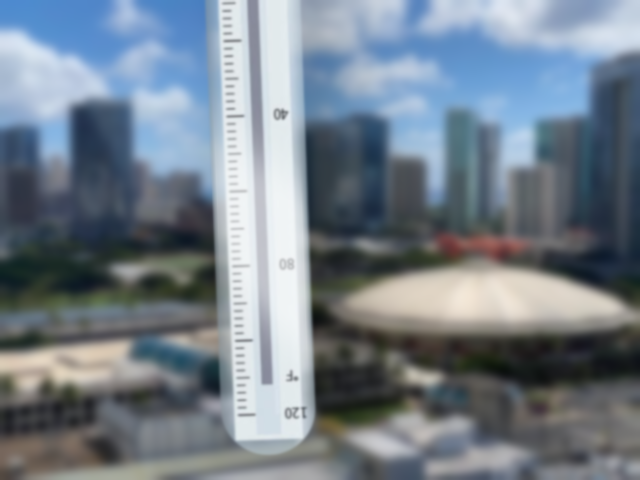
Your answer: 112 °F
